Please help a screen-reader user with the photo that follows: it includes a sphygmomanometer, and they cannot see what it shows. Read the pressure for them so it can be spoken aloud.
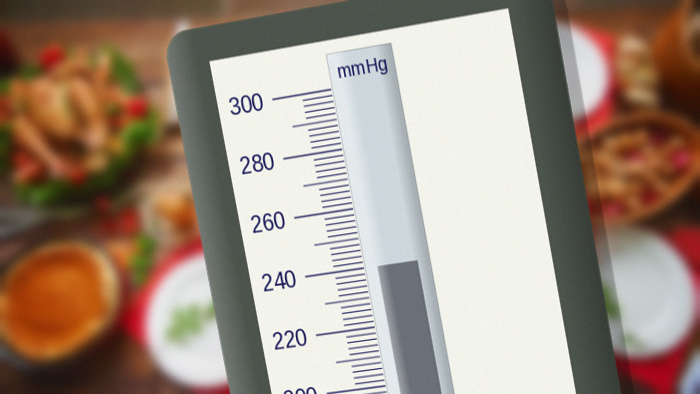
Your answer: 240 mmHg
